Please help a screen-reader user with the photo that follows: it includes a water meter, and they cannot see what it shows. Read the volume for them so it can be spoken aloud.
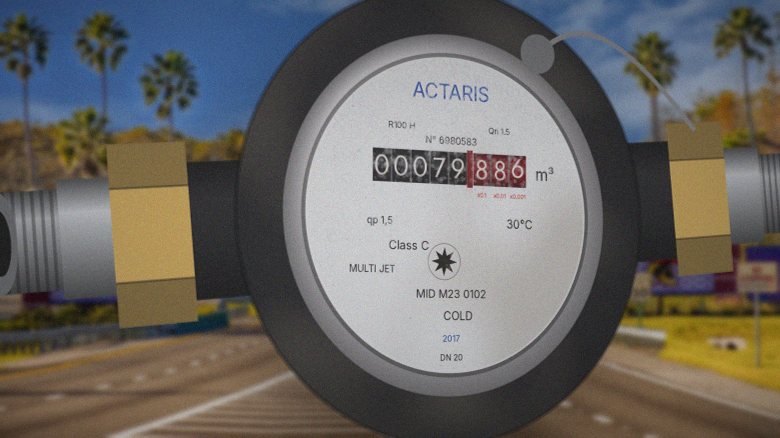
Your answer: 79.886 m³
